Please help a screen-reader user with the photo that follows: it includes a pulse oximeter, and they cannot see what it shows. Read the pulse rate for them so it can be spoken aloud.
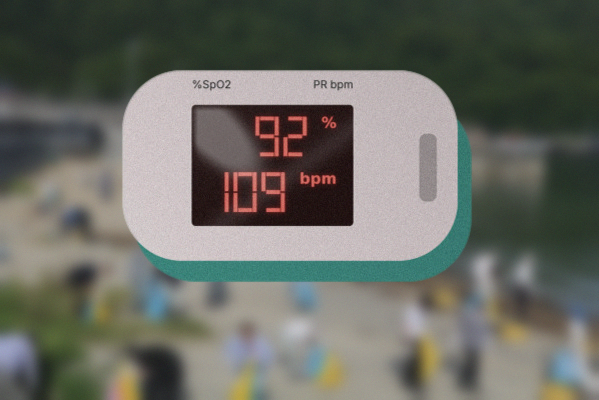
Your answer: 109 bpm
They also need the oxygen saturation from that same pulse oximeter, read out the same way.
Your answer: 92 %
